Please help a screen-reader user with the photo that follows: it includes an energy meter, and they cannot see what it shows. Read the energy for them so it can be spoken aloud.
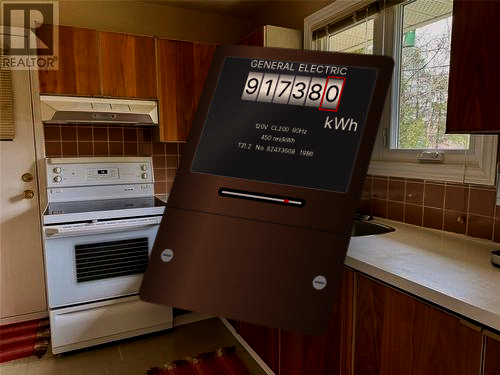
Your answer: 91738.0 kWh
